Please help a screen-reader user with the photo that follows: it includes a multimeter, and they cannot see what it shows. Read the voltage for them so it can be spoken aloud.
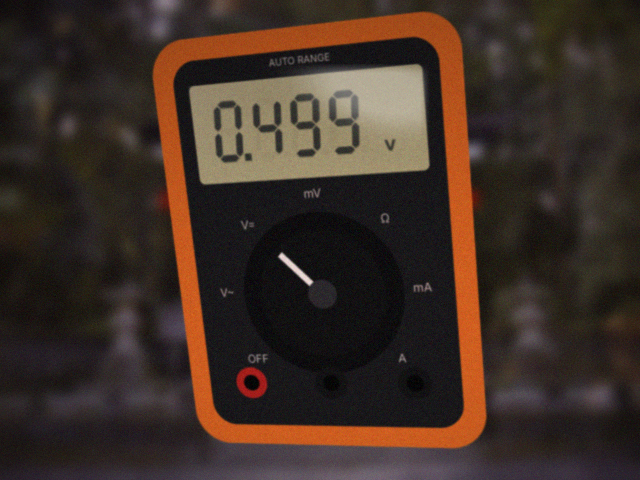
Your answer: 0.499 V
